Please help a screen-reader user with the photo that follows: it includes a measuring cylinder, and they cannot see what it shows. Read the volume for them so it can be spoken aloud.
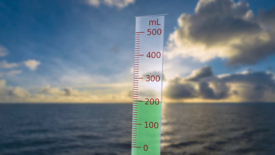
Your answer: 200 mL
